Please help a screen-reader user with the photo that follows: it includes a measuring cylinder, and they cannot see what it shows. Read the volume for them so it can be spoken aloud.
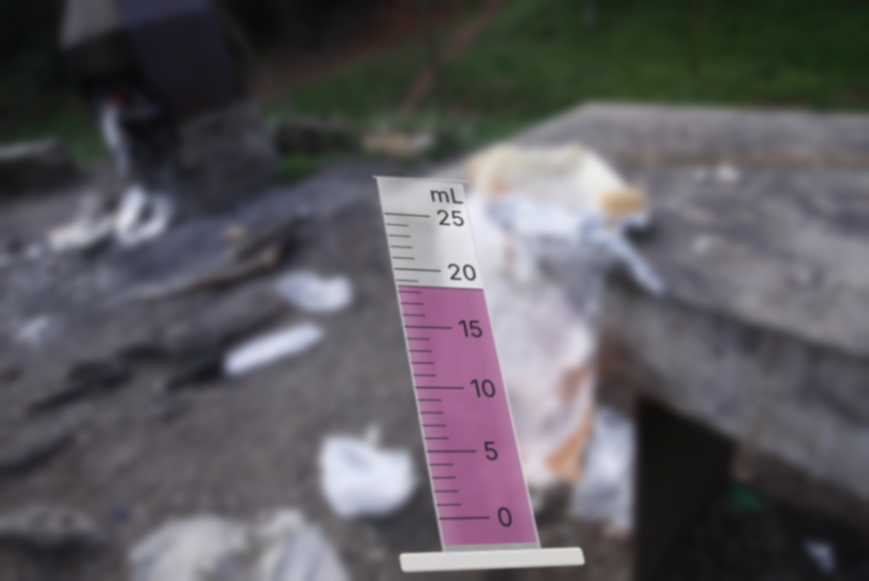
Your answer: 18.5 mL
